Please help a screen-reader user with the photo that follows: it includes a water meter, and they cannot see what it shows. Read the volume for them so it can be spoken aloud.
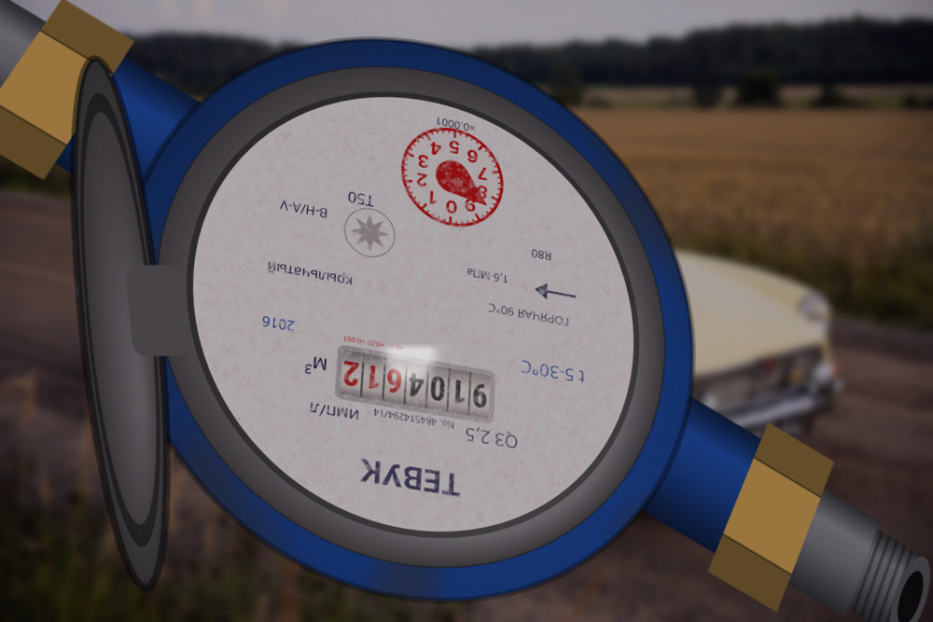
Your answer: 9104.6128 m³
